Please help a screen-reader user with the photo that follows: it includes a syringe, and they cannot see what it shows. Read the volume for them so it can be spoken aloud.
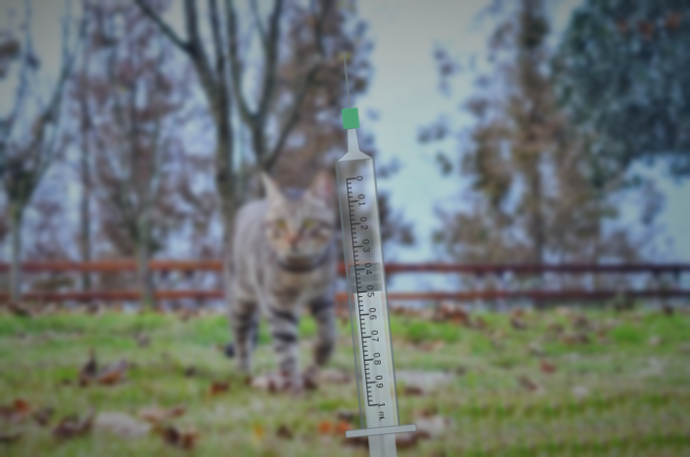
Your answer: 0.38 mL
